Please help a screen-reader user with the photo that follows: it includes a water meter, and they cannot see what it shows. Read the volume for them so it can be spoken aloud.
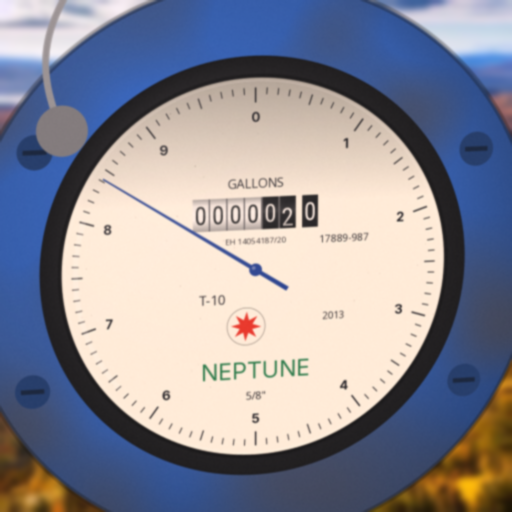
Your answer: 18.4 gal
